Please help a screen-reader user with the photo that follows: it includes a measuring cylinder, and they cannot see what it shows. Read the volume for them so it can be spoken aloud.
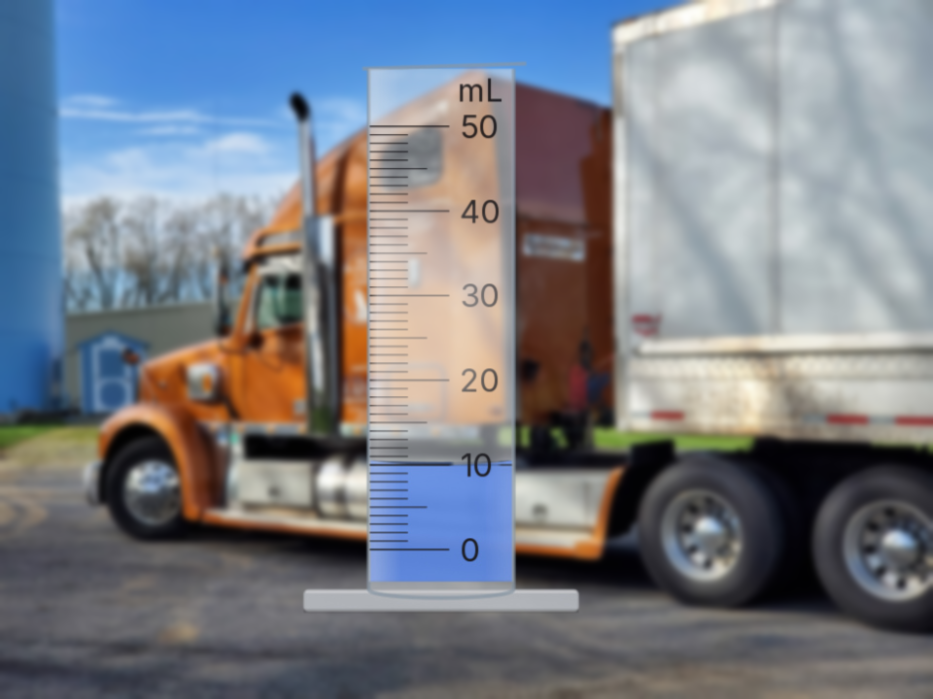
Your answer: 10 mL
